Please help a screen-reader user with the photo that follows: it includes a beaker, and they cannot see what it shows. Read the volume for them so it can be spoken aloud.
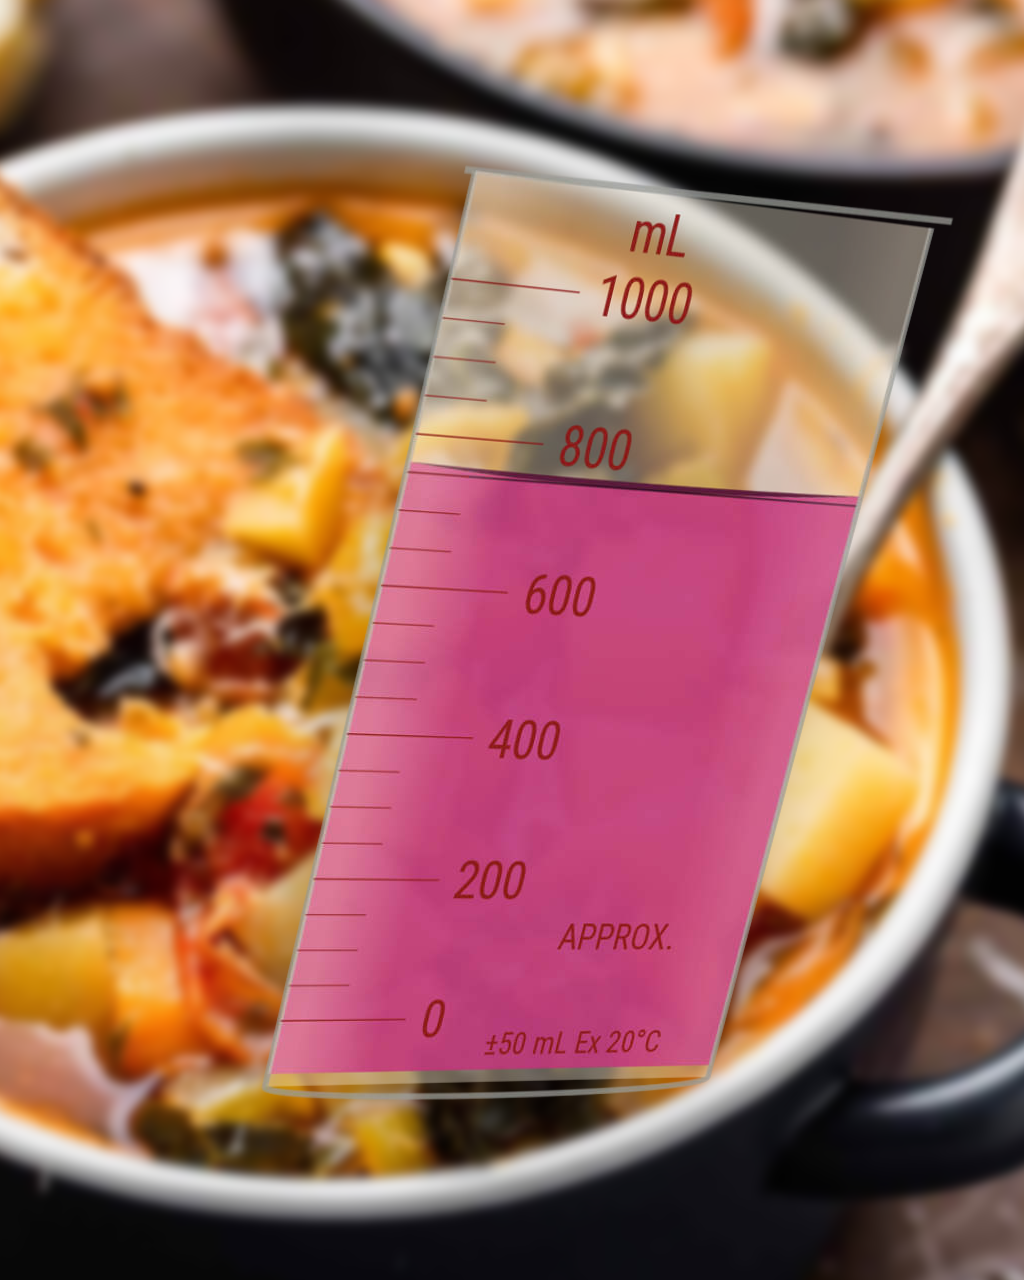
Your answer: 750 mL
